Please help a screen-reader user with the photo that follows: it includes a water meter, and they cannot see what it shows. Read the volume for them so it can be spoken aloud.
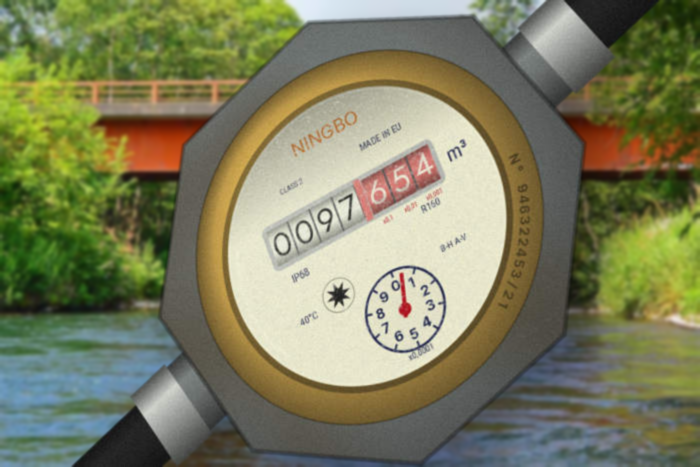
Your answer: 97.6540 m³
